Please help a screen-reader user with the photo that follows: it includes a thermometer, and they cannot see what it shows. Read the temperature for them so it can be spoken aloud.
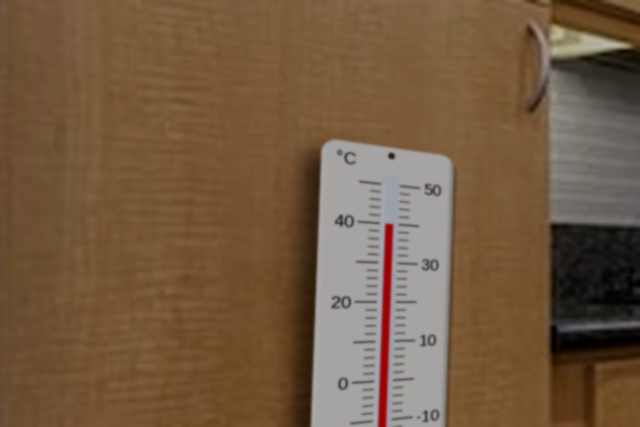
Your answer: 40 °C
